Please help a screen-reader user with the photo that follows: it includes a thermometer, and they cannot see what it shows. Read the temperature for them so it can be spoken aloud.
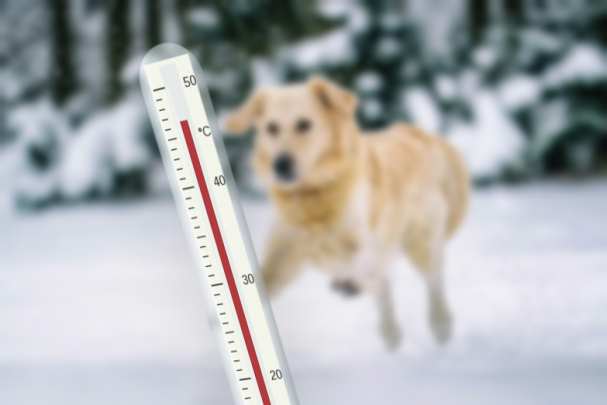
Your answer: 46.5 °C
